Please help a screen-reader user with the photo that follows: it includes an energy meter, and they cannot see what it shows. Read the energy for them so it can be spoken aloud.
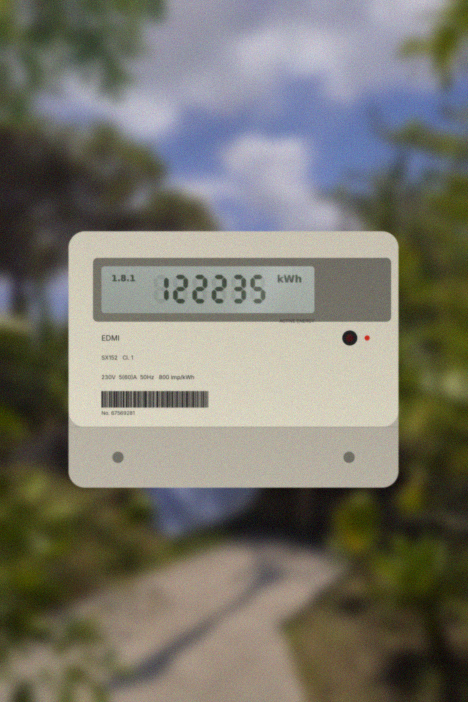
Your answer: 122235 kWh
